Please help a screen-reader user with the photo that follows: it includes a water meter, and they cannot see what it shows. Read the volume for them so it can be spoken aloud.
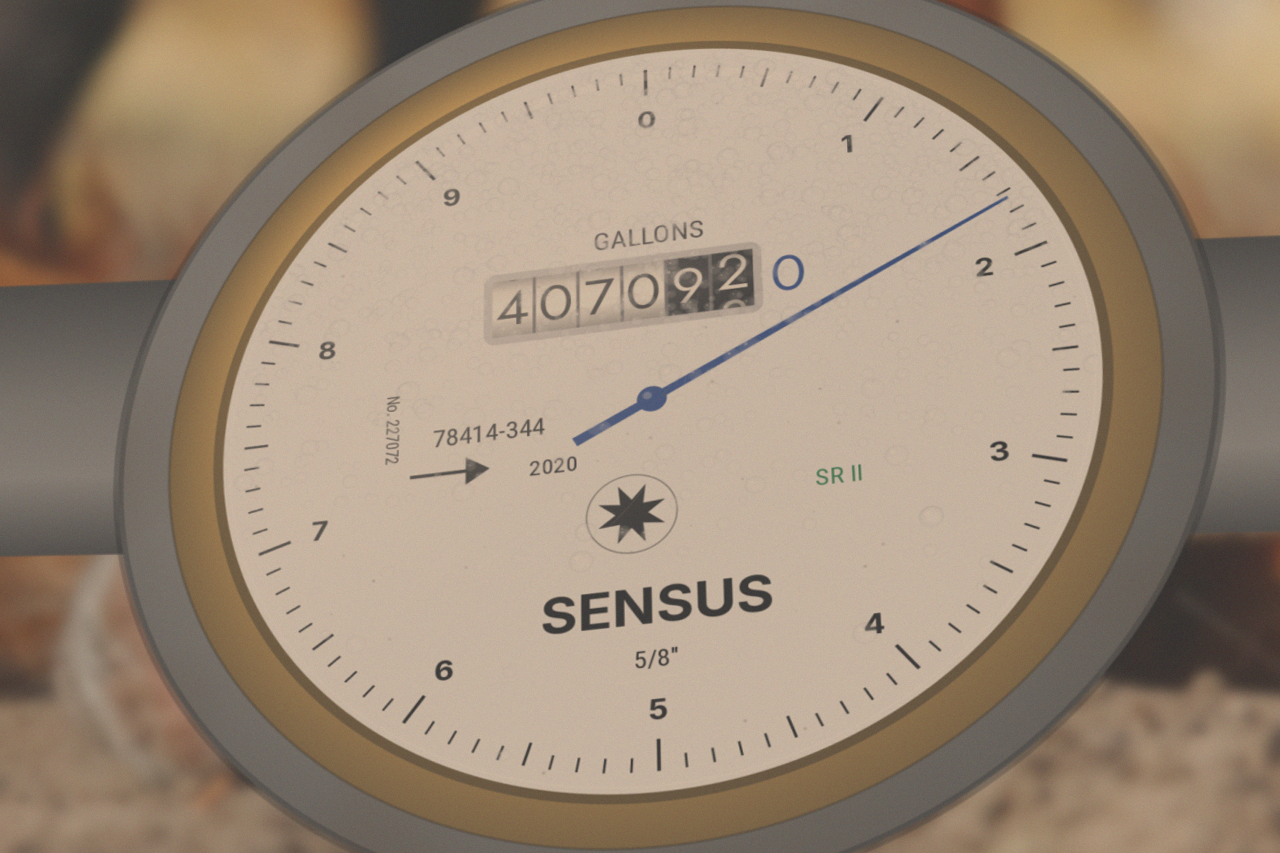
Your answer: 4070921.7 gal
